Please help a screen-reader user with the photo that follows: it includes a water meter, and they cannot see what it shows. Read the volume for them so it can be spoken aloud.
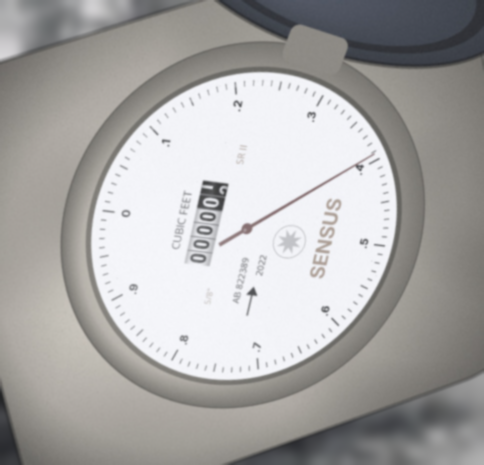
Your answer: 1.39 ft³
